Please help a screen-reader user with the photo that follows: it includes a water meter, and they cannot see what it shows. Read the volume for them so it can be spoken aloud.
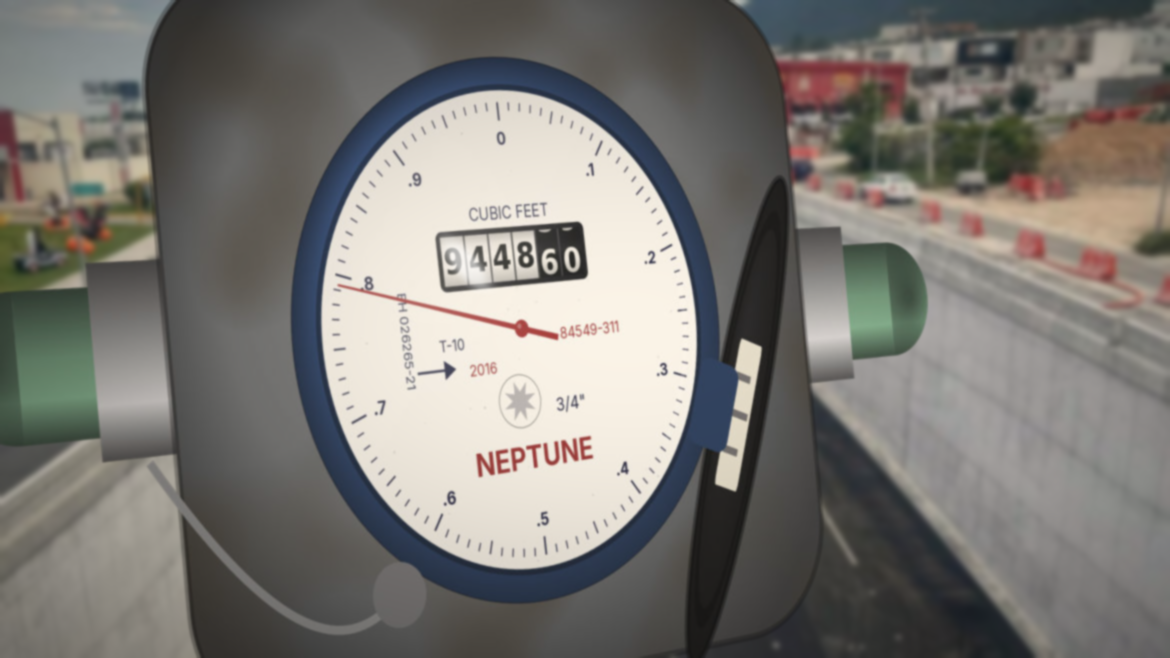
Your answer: 944859.79 ft³
